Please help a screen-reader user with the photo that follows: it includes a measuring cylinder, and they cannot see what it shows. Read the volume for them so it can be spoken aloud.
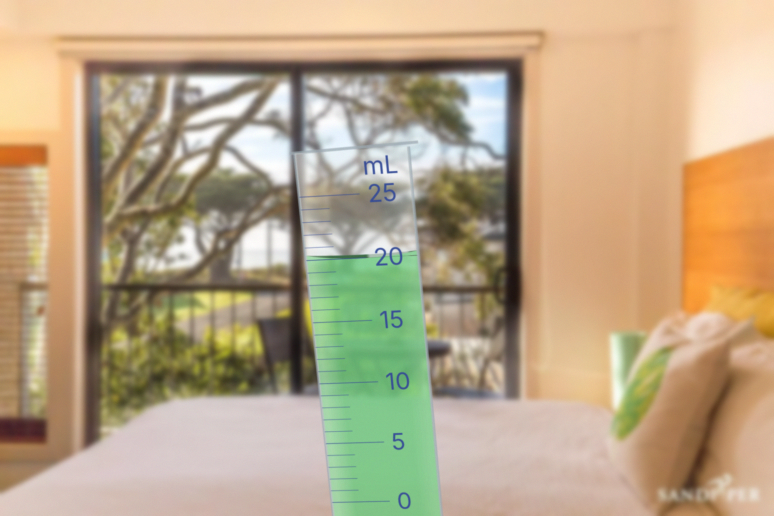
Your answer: 20 mL
